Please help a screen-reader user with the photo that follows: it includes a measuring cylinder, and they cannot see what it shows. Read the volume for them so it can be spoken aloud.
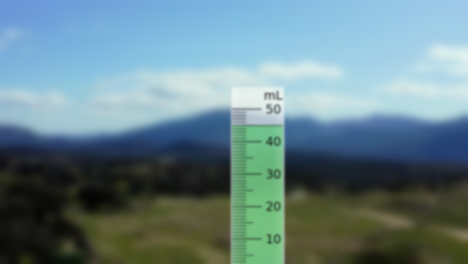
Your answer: 45 mL
